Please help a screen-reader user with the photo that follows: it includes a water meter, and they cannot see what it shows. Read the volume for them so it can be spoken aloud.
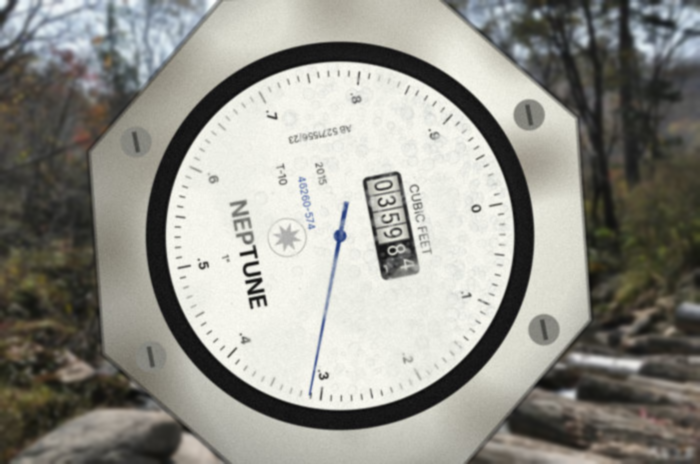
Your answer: 35984.31 ft³
